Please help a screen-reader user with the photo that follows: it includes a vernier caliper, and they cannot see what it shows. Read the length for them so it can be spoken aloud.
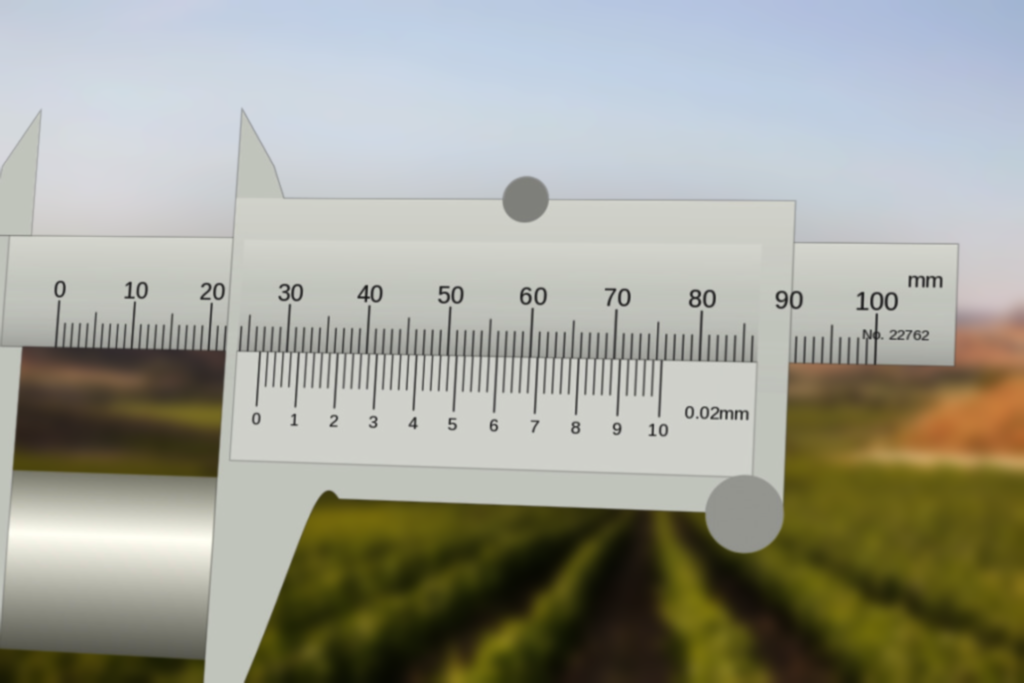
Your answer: 26.6 mm
